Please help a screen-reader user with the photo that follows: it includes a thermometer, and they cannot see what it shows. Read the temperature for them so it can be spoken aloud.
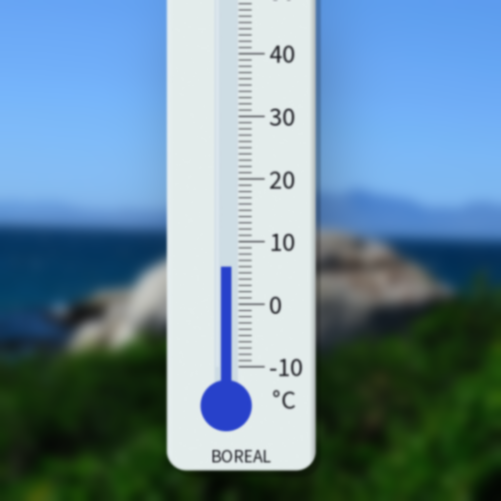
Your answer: 6 °C
